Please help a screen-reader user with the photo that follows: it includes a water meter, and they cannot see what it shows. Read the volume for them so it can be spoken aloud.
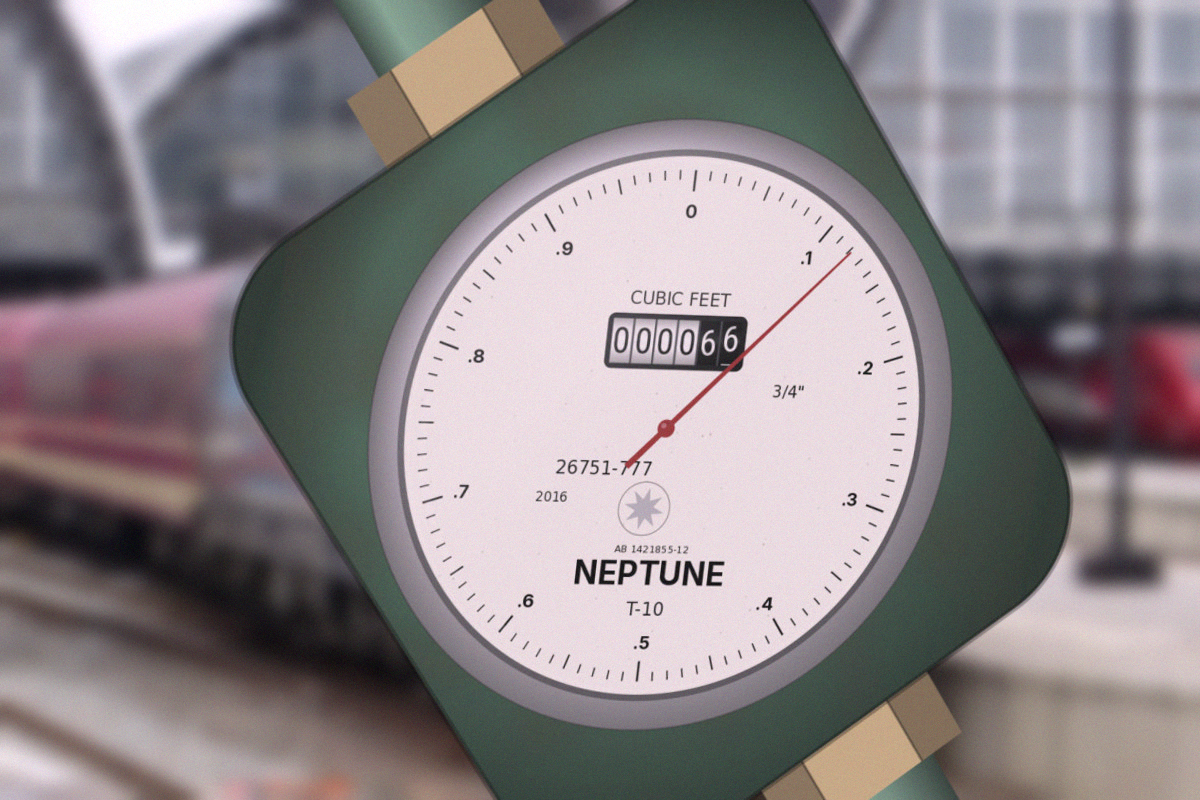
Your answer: 66.12 ft³
